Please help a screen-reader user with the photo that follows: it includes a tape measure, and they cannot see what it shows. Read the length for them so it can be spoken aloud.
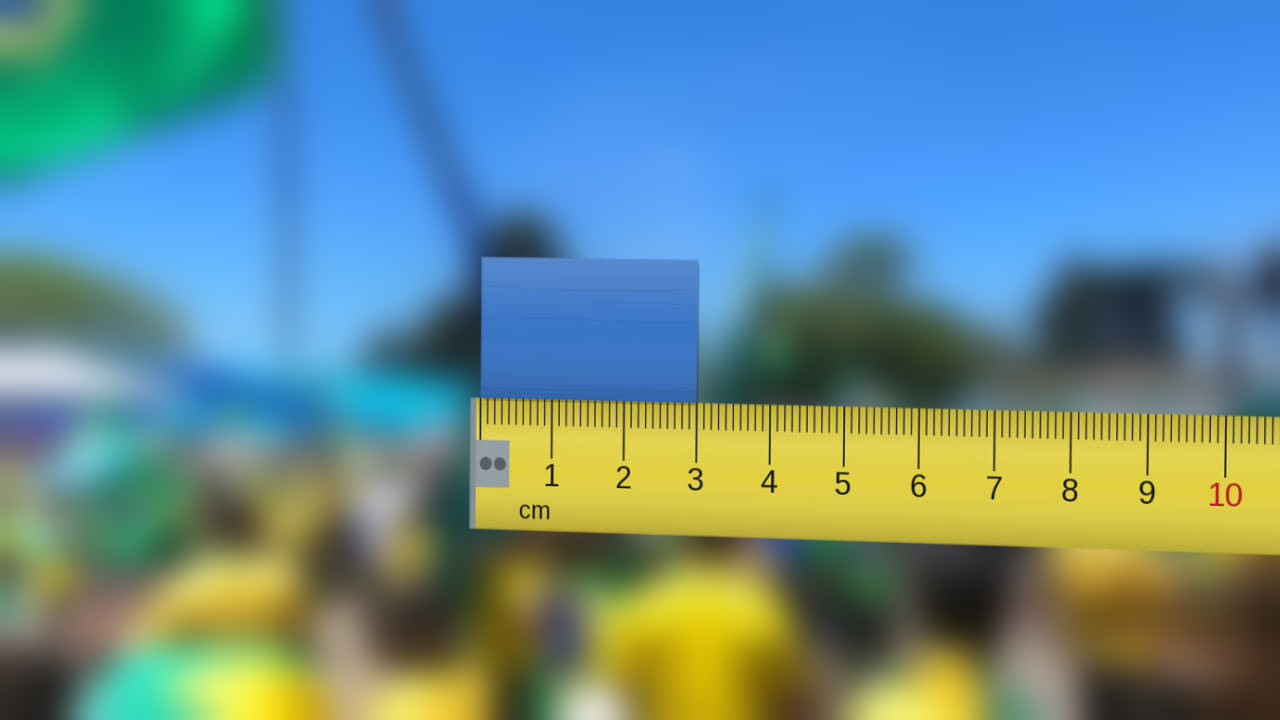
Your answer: 3 cm
